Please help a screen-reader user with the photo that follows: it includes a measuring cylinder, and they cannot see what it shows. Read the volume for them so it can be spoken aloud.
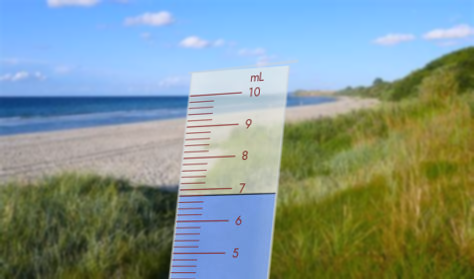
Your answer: 6.8 mL
